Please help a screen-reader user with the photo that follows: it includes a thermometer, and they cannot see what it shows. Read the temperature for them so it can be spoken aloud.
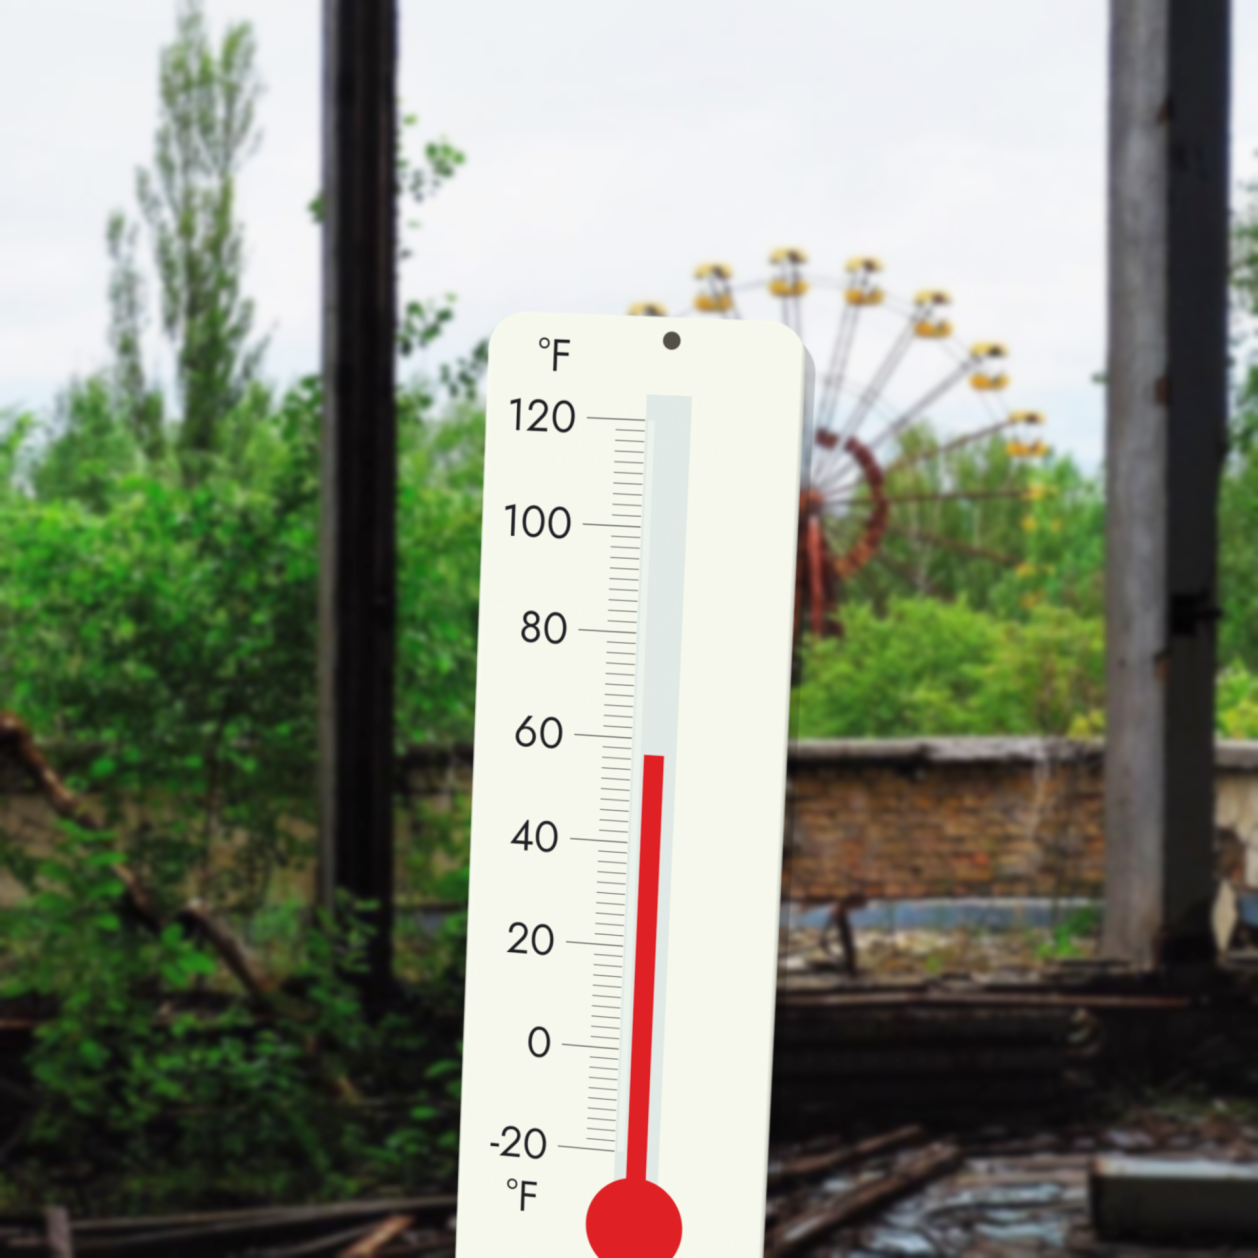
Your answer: 57 °F
